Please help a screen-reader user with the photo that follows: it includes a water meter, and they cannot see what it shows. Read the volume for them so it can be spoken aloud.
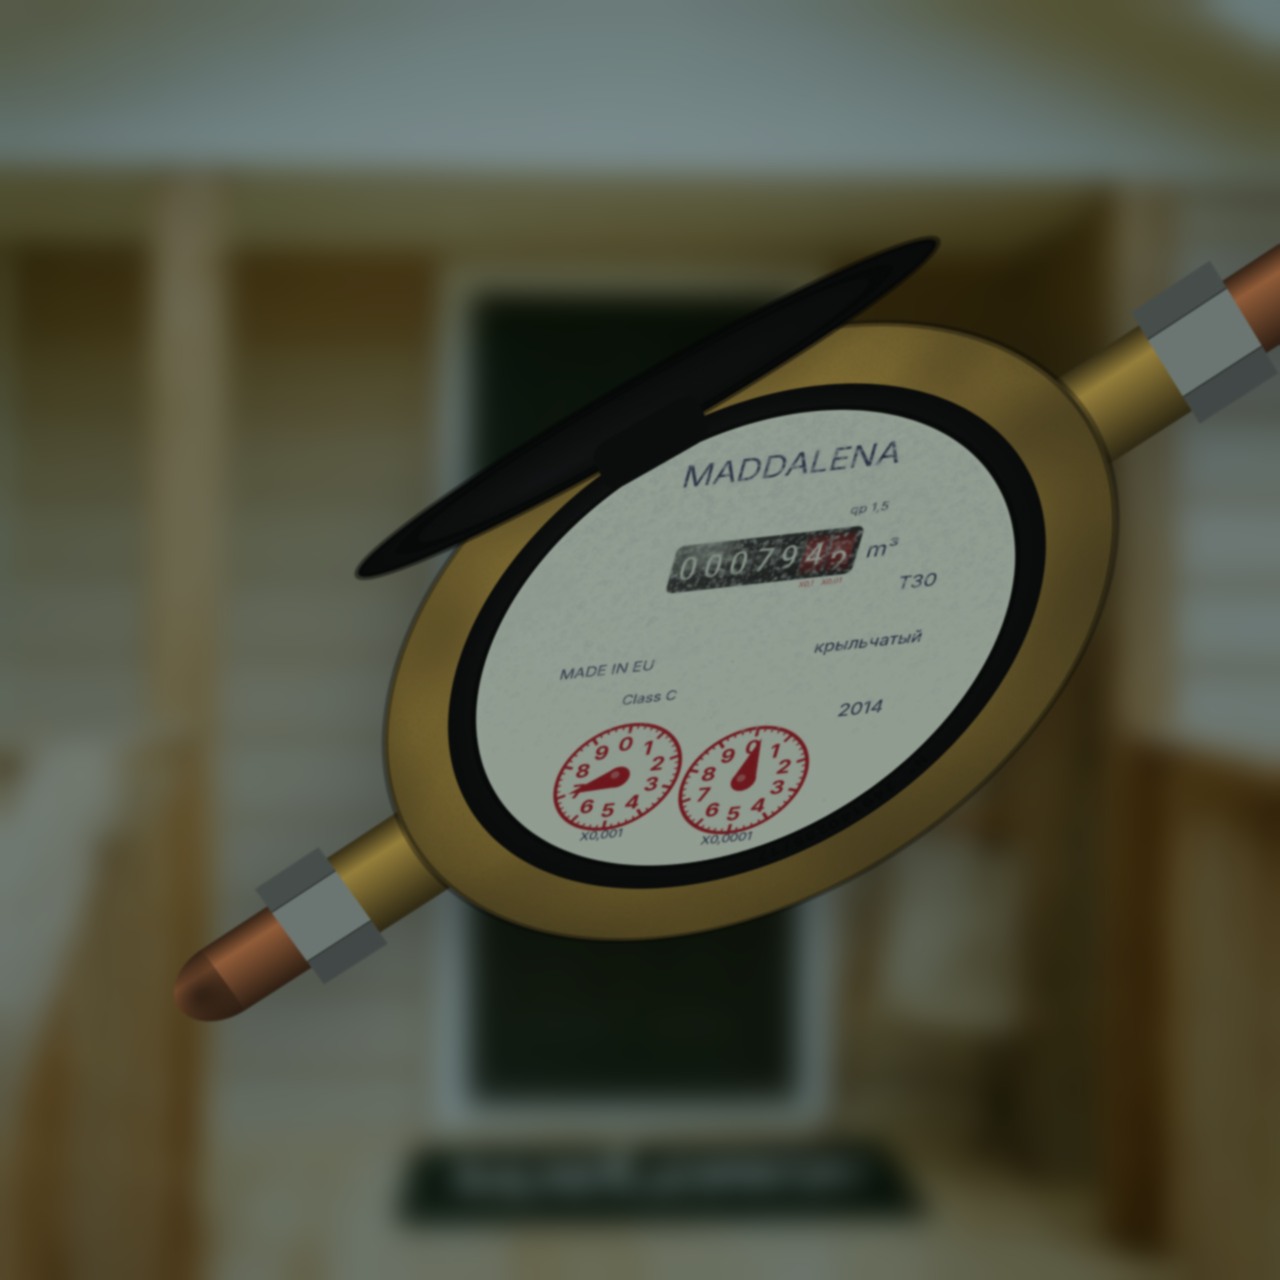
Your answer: 79.4170 m³
